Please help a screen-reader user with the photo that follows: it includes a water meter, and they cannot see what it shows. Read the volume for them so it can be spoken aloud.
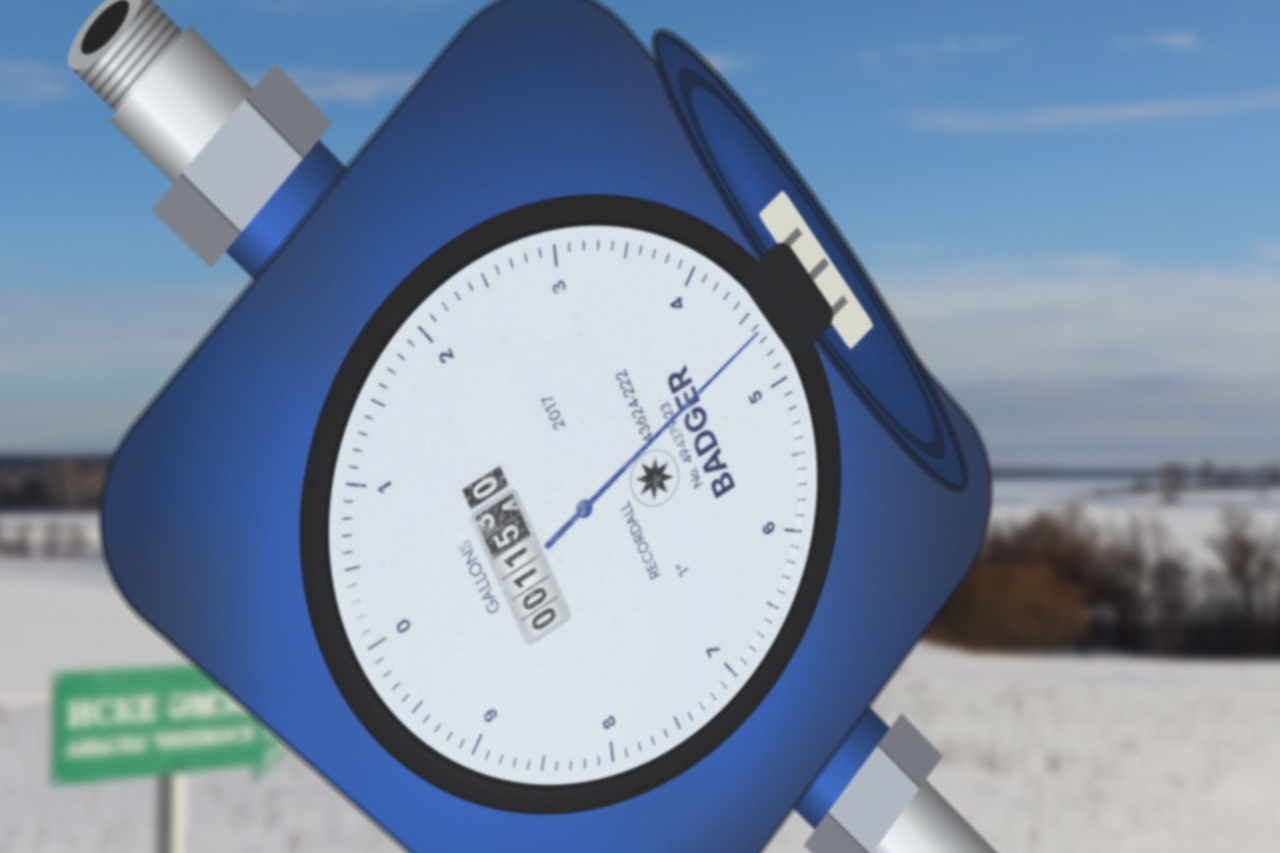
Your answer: 11534.6 gal
